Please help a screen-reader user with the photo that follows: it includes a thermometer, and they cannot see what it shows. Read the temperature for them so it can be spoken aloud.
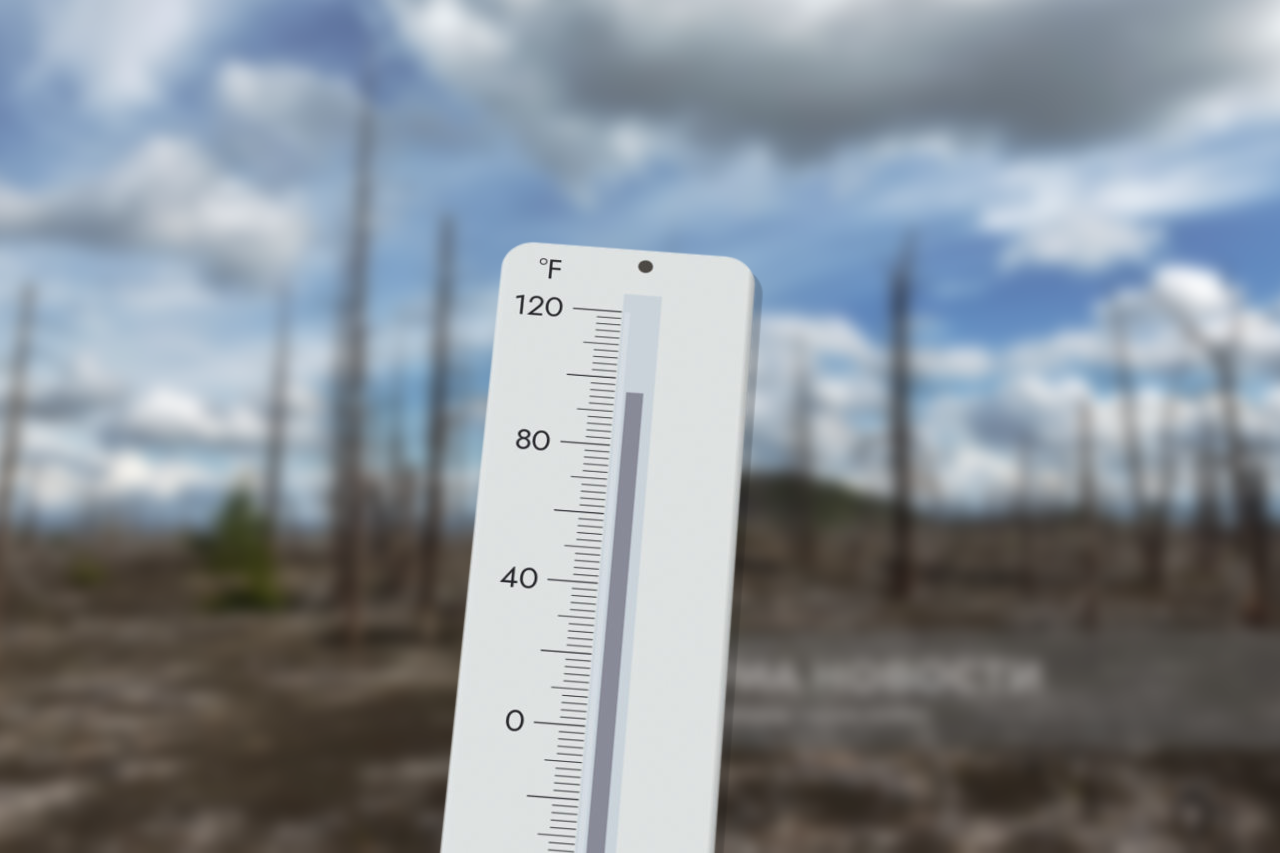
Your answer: 96 °F
